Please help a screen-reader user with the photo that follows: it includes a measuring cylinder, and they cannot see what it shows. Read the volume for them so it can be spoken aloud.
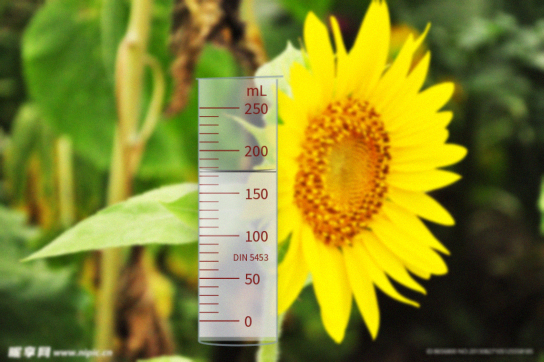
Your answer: 175 mL
